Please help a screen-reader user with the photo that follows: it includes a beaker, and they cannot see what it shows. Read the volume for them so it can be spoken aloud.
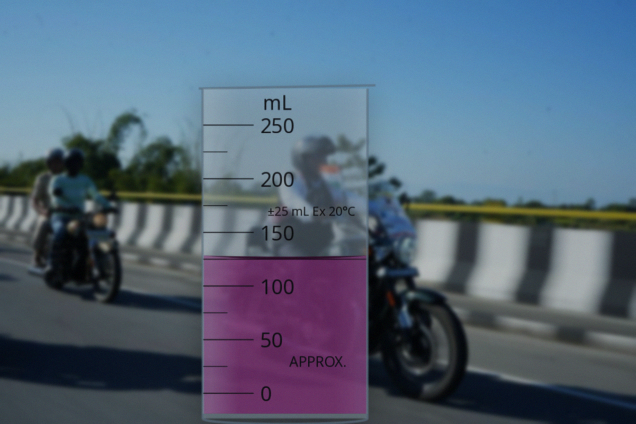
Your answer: 125 mL
